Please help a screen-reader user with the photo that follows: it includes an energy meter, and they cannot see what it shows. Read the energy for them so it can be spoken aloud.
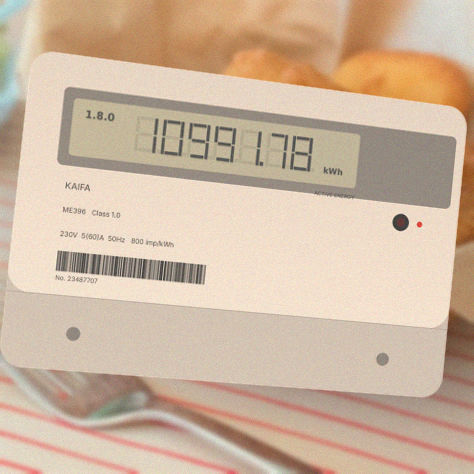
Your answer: 10991.78 kWh
